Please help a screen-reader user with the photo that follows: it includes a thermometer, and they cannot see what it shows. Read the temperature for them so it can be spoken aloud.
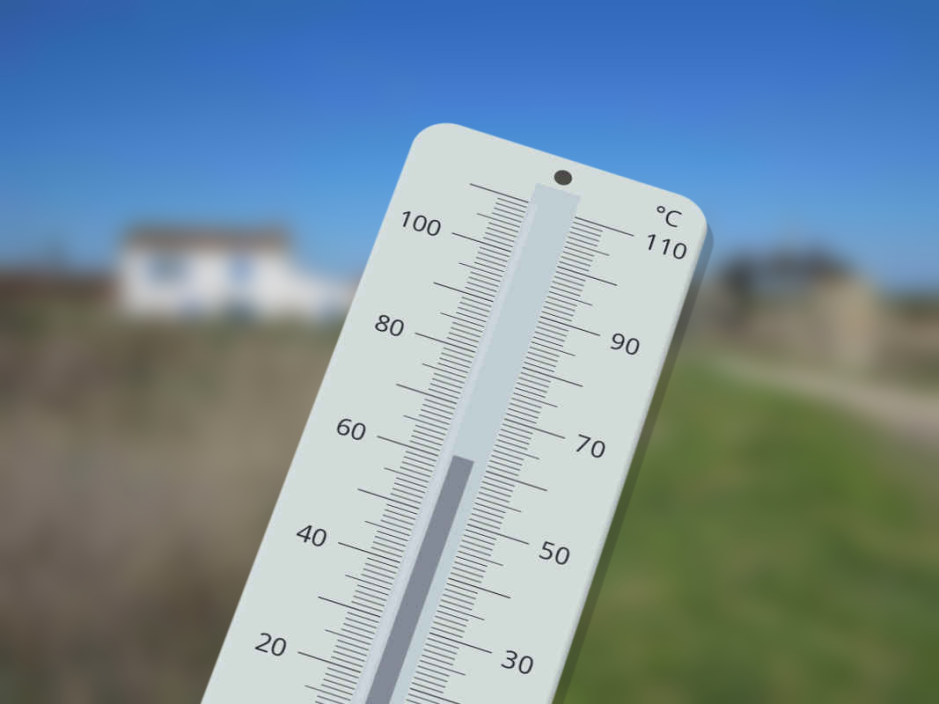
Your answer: 61 °C
